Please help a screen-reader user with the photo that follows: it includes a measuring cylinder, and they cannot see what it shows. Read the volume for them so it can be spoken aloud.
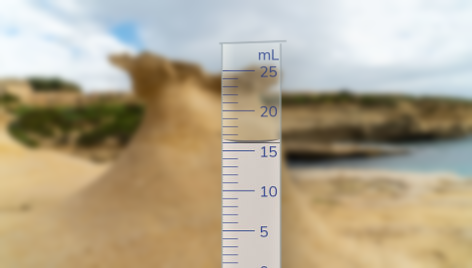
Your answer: 16 mL
